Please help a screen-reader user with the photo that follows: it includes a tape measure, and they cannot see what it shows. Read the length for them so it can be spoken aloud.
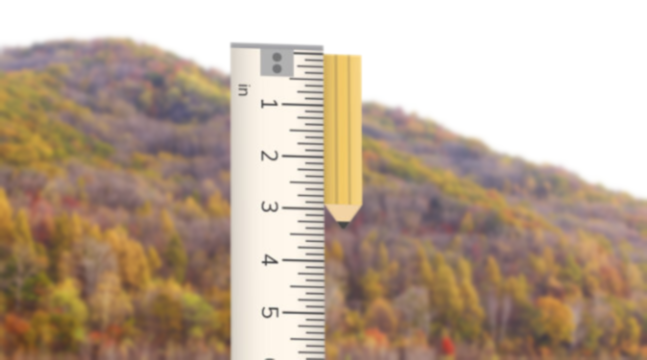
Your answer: 3.375 in
